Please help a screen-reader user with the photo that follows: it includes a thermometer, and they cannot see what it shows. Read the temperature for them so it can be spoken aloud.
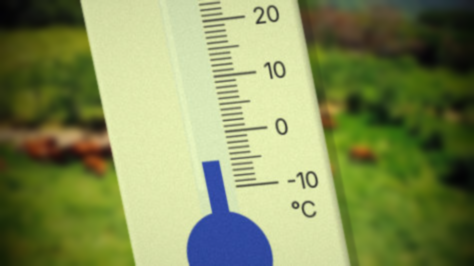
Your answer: -5 °C
